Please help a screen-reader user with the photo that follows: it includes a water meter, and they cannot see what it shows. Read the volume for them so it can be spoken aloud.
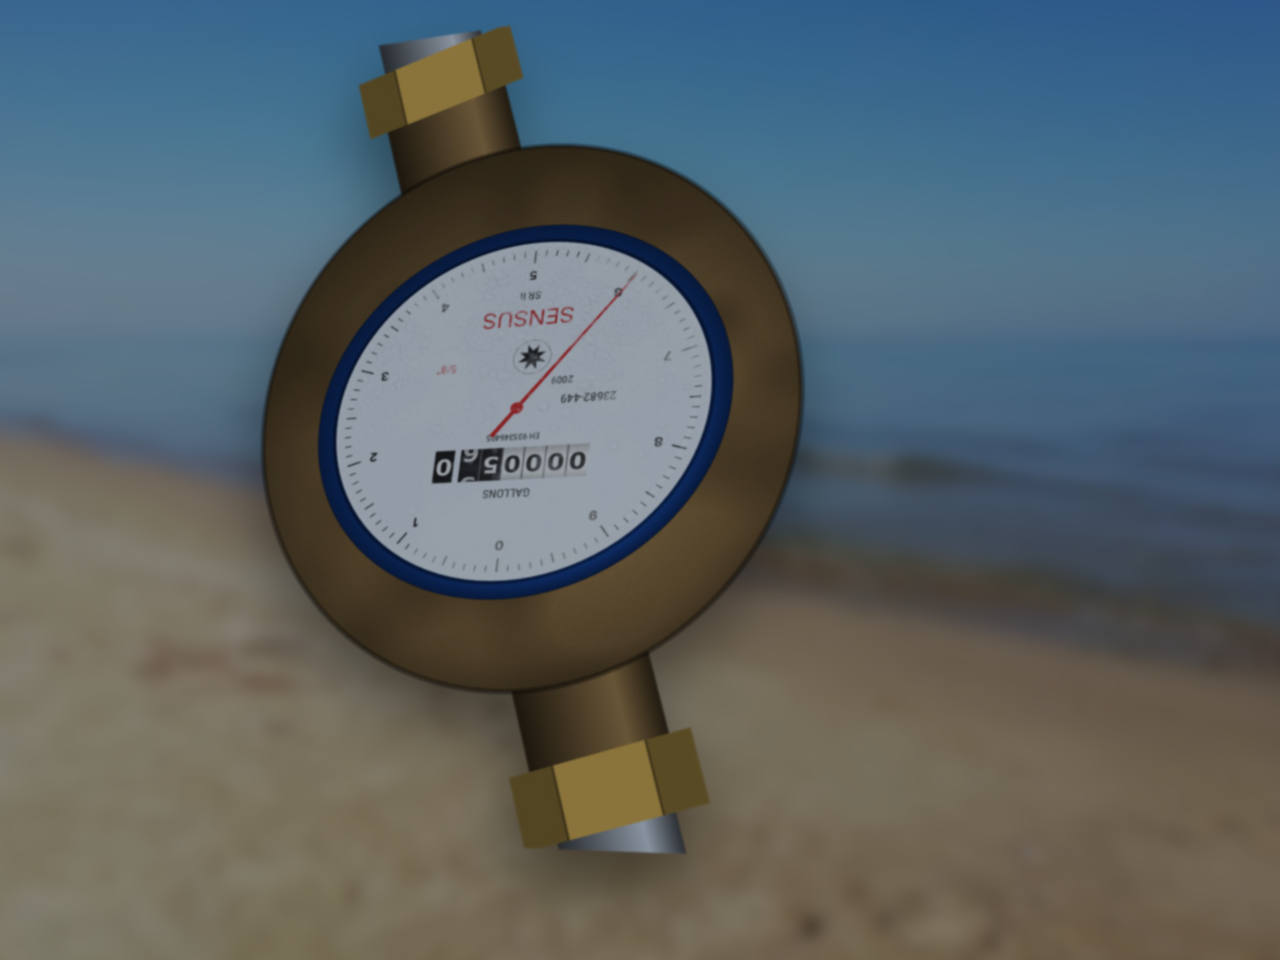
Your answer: 556.0 gal
